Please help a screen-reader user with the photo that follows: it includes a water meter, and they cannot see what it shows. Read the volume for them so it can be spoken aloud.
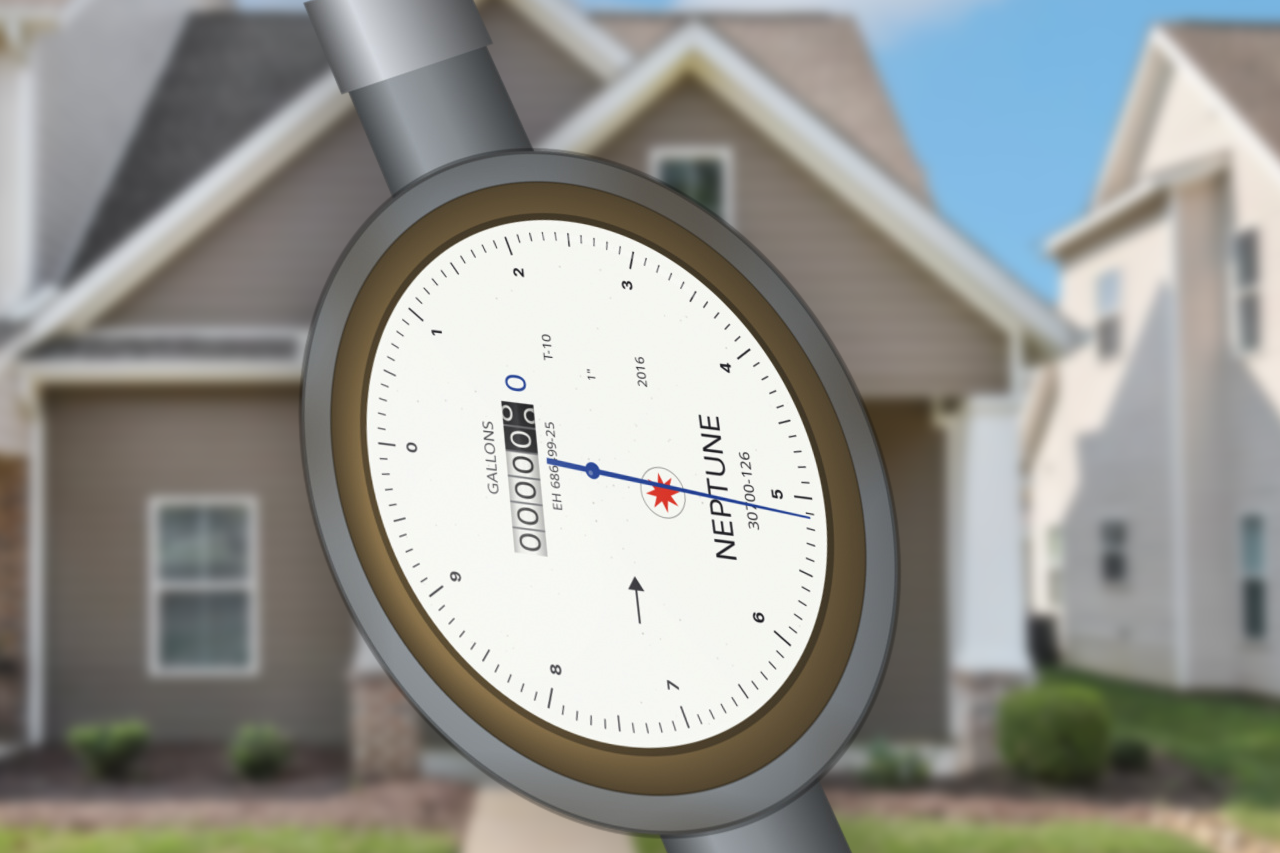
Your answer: 85.1 gal
